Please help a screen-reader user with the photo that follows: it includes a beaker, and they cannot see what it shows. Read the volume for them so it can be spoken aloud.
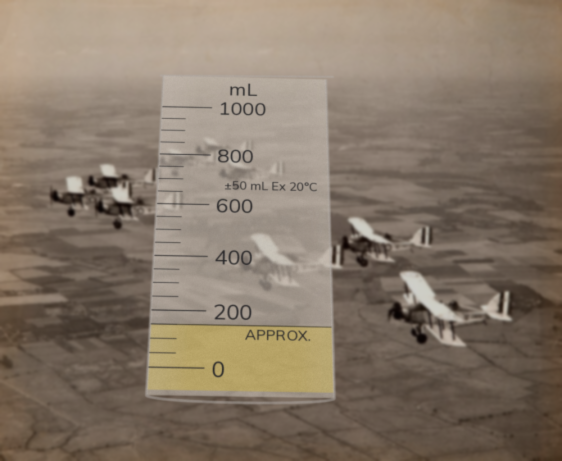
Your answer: 150 mL
